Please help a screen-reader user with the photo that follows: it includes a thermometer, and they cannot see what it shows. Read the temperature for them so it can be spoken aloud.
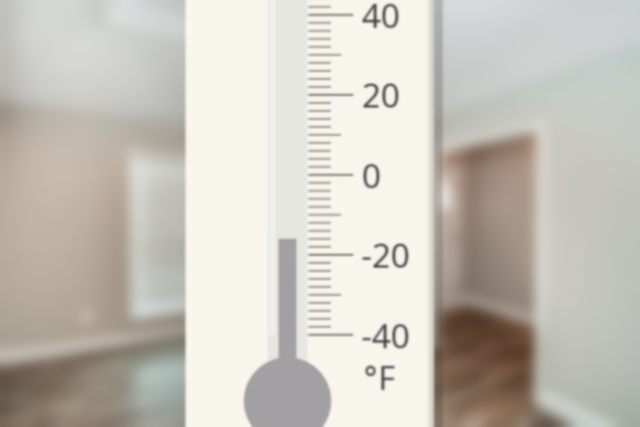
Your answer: -16 °F
